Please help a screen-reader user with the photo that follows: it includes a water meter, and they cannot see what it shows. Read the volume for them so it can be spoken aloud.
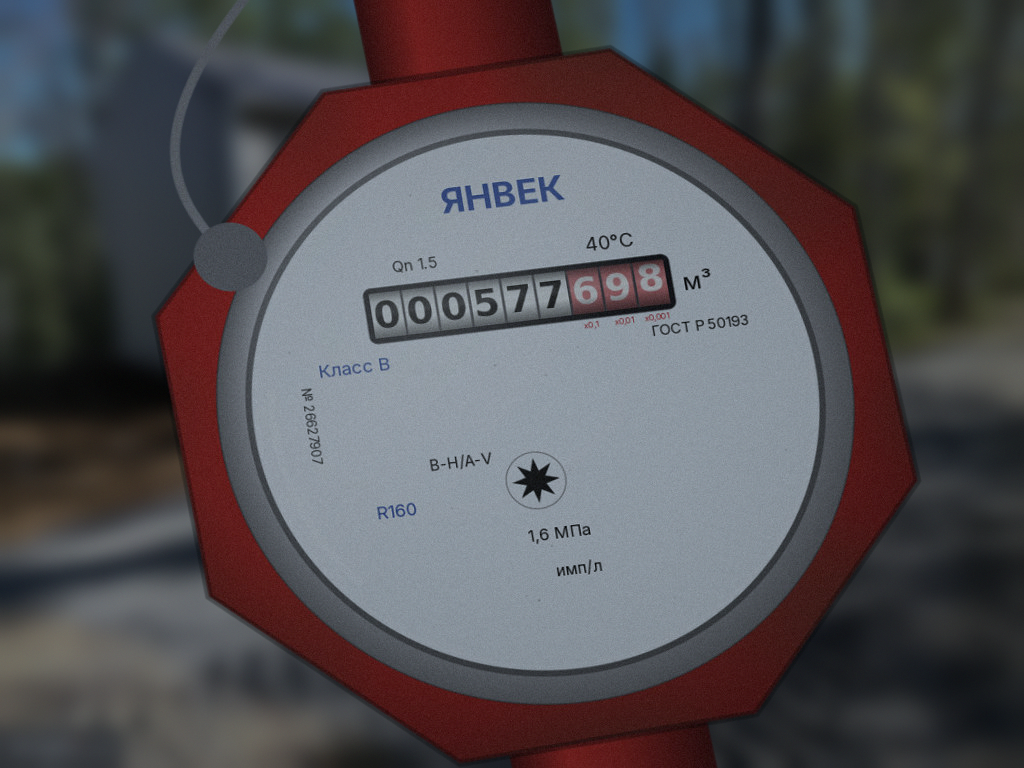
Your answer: 577.698 m³
